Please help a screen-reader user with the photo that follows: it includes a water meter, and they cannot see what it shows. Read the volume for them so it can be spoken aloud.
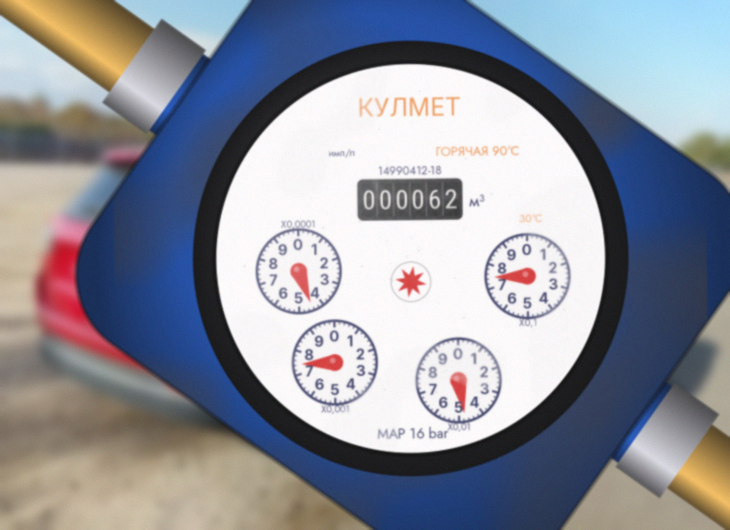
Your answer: 62.7474 m³
